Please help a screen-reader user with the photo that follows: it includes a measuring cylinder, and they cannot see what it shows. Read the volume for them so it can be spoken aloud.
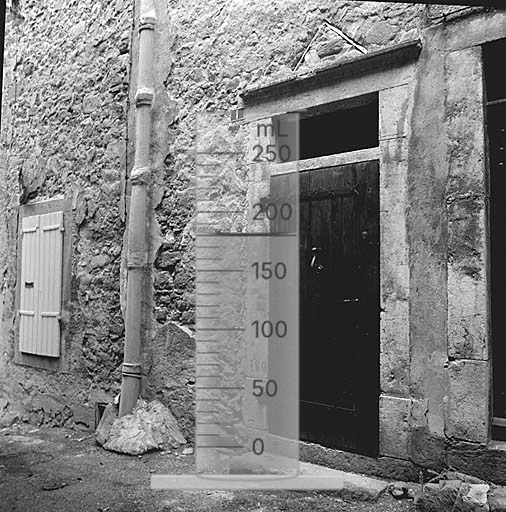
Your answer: 180 mL
